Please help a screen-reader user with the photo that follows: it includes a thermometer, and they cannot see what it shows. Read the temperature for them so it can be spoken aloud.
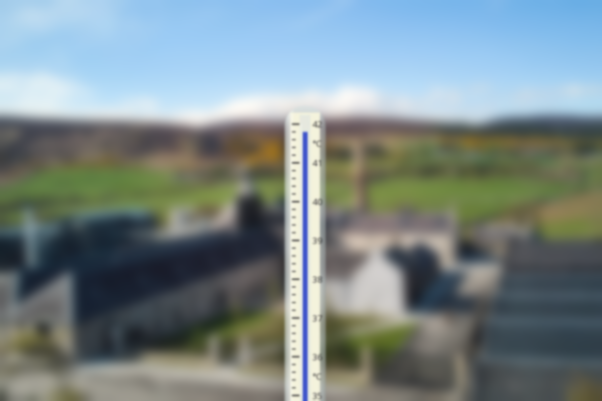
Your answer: 41.8 °C
